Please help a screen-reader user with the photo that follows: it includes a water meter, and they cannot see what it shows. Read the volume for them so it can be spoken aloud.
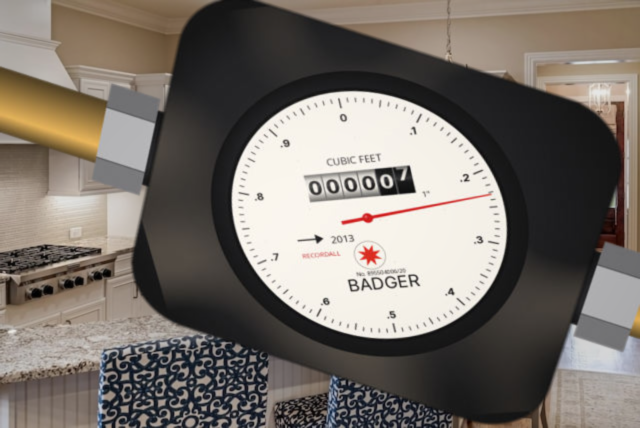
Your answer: 7.23 ft³
